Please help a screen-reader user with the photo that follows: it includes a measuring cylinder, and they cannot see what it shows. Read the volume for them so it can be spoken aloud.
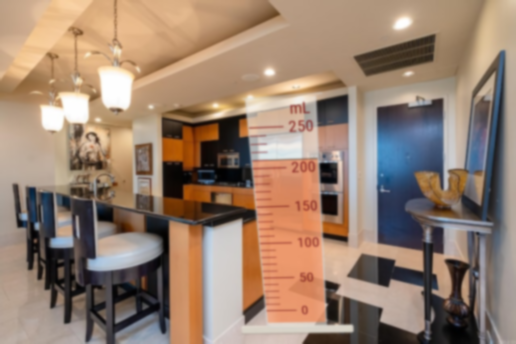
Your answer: 210 mL
